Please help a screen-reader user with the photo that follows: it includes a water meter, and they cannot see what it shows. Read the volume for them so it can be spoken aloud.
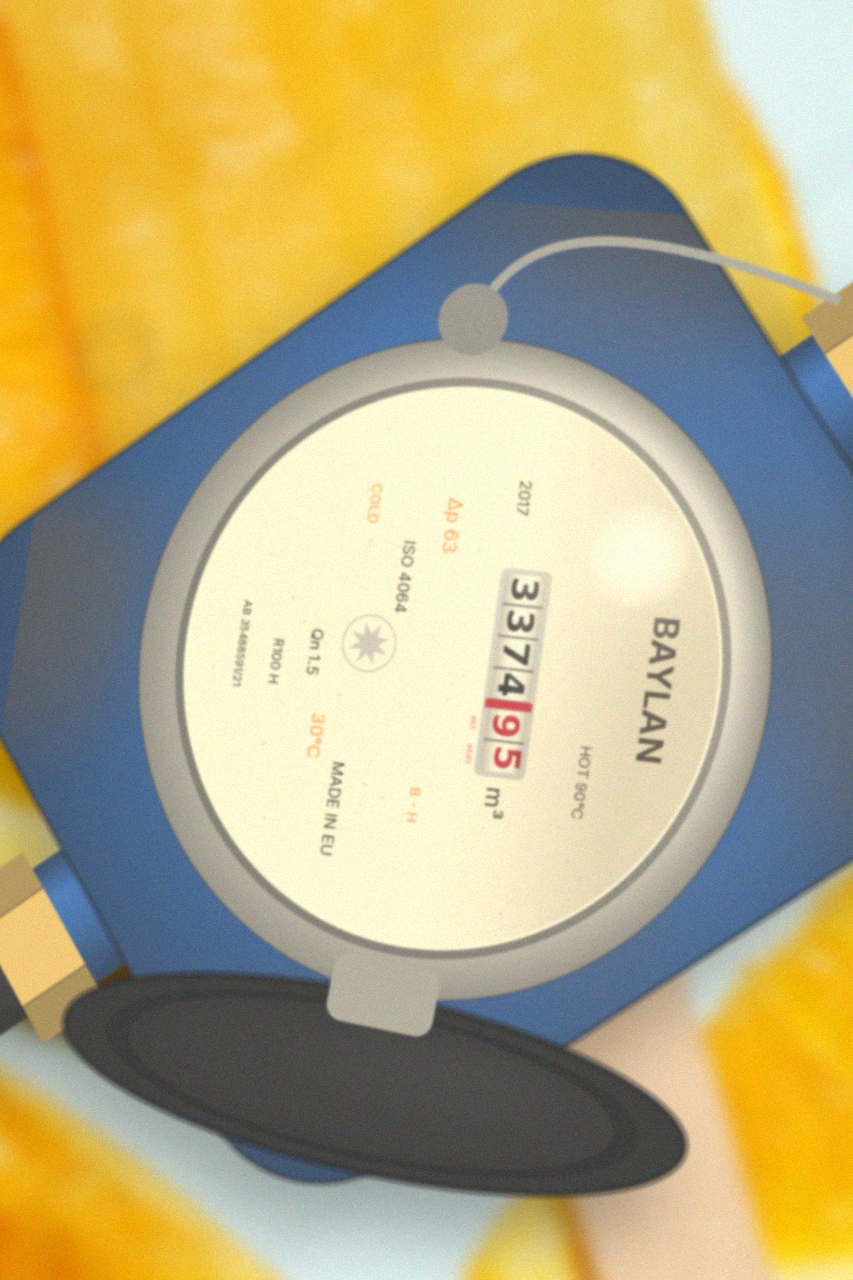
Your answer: 3374.95 m³
